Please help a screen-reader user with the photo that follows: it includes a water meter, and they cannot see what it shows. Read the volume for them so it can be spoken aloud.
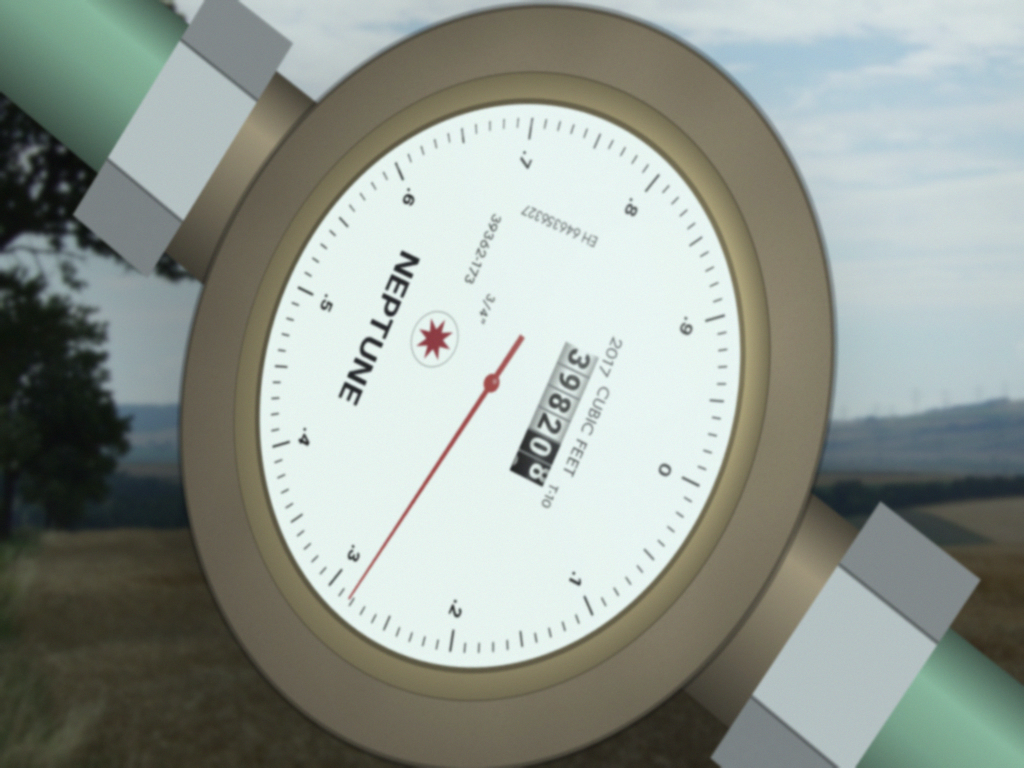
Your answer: 398208.28 ft³
